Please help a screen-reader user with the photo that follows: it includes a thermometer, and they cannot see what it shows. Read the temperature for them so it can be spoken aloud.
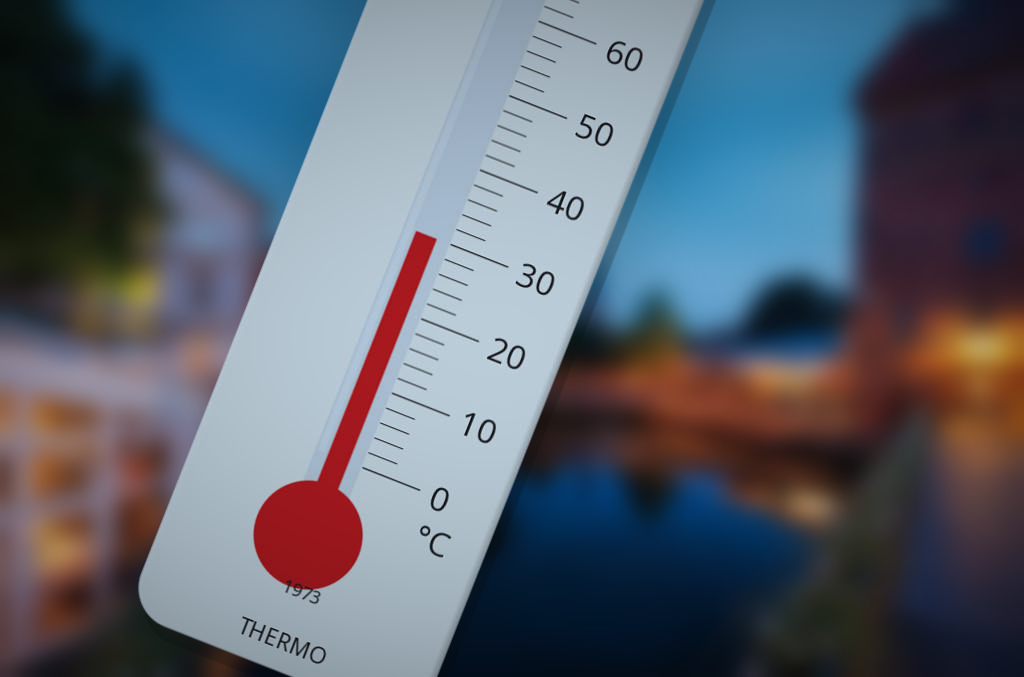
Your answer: 30 °C
